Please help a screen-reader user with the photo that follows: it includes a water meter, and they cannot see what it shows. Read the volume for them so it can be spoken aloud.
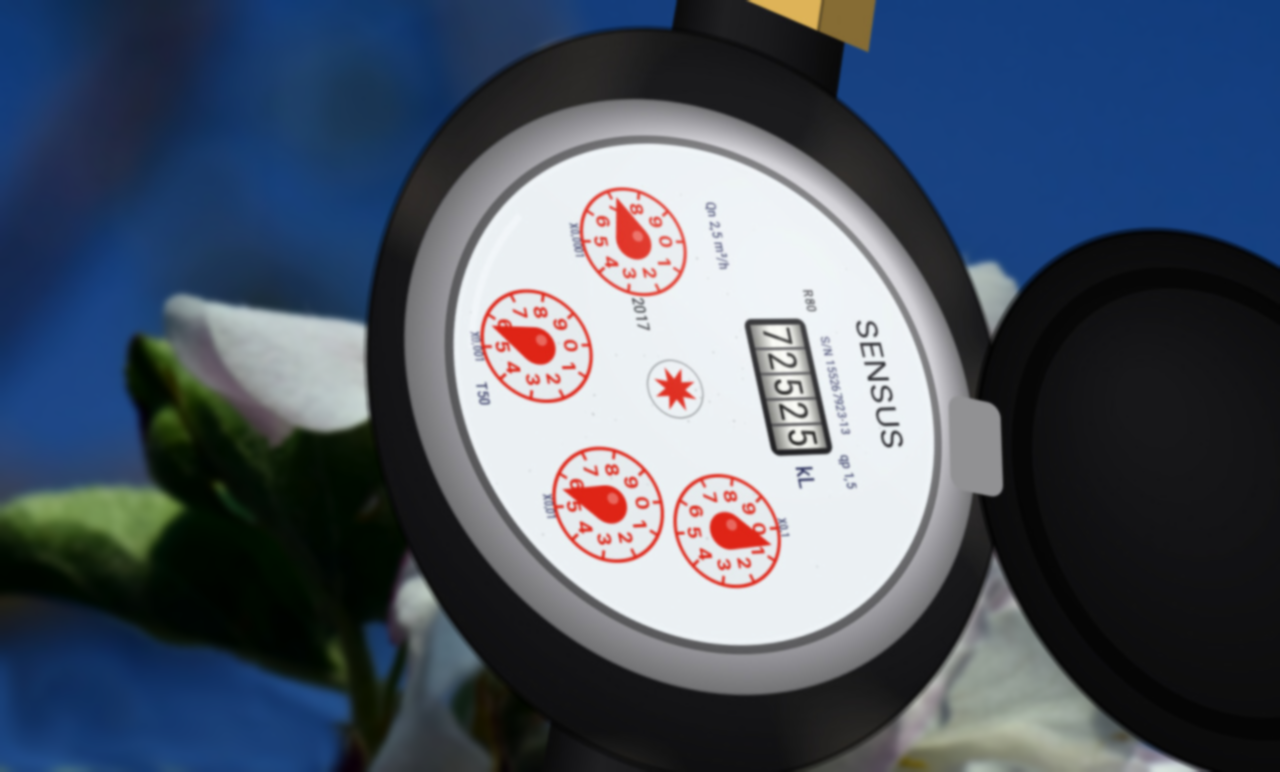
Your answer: 72525.0557 kL
